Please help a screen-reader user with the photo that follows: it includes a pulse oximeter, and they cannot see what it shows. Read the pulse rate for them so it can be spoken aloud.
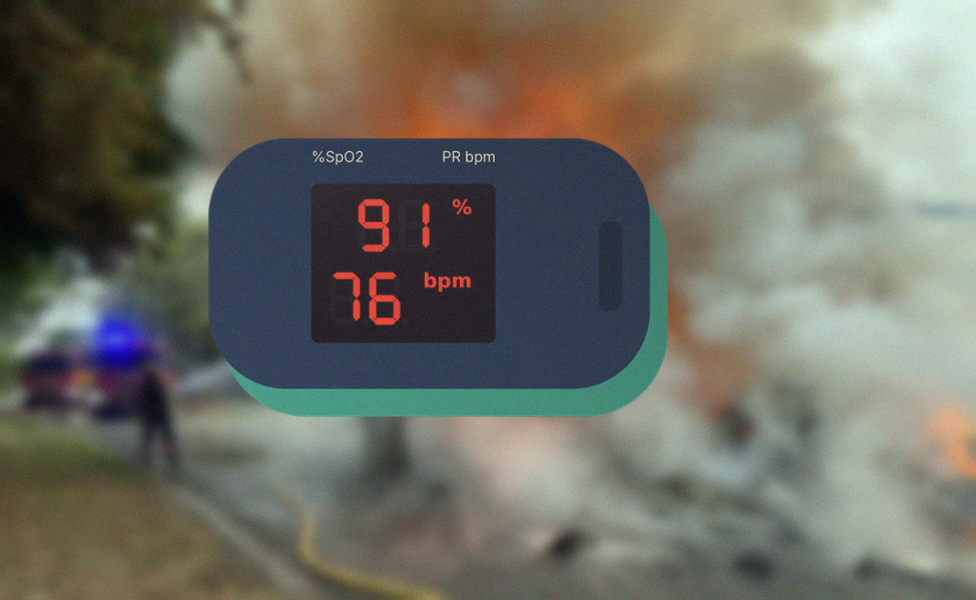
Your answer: 76 bpm
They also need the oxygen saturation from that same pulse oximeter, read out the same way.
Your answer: 91 %
